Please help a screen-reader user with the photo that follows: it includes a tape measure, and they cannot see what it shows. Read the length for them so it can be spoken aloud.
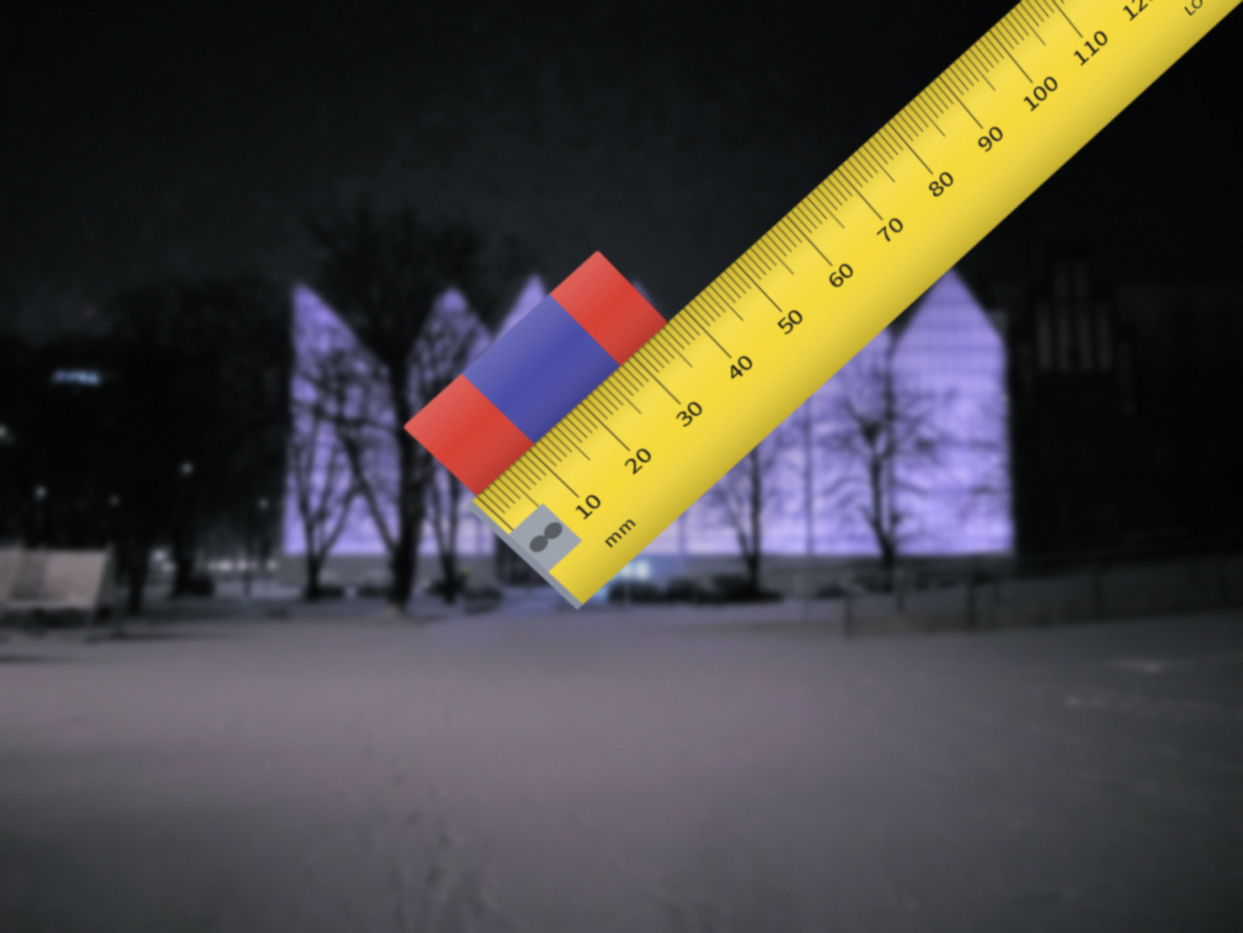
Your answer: 37 mm
